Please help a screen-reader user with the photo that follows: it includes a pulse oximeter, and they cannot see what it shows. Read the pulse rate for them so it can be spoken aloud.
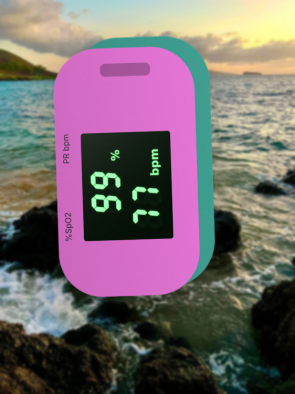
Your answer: 77 bpm
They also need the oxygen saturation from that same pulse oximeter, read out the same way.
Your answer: 99 %
